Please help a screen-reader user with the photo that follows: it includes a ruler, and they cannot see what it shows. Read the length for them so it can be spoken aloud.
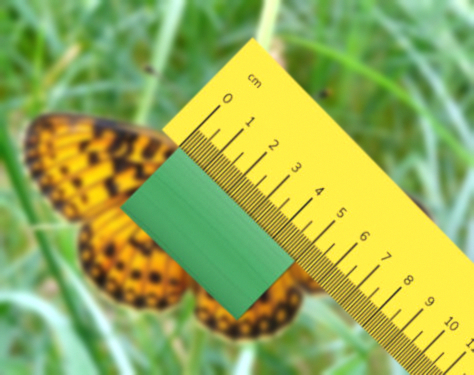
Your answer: 5 cm
